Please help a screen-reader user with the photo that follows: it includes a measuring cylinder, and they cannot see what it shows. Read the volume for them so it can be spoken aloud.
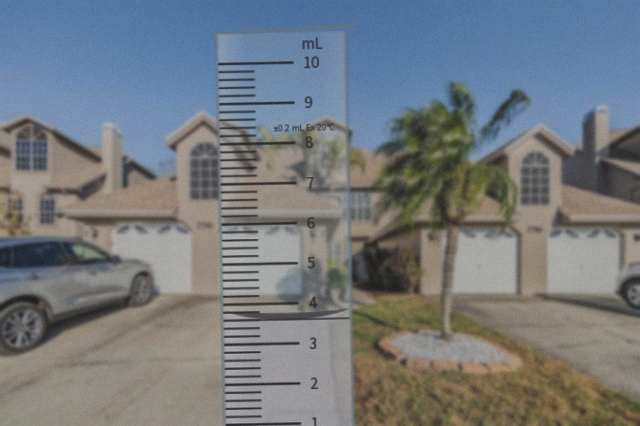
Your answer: 3.6 mL
